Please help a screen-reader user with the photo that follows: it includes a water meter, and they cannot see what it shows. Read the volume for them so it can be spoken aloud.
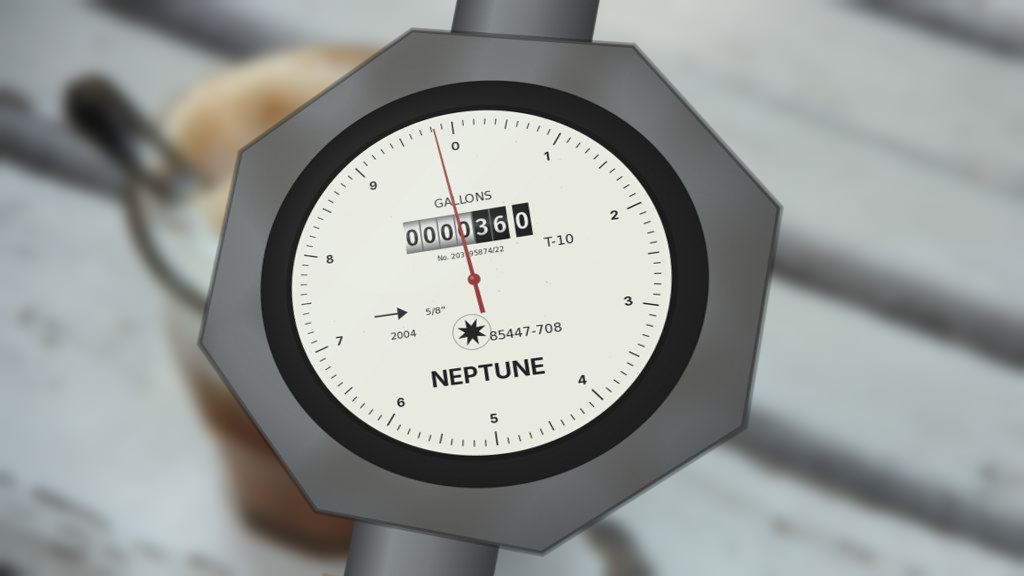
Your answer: 359.8 gal
